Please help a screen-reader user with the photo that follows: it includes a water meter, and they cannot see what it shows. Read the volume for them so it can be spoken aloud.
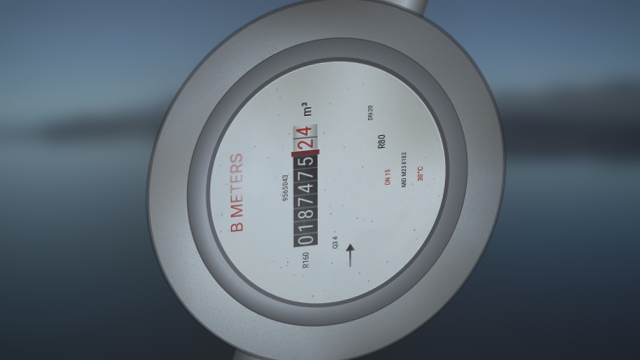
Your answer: 187475.24 m³
